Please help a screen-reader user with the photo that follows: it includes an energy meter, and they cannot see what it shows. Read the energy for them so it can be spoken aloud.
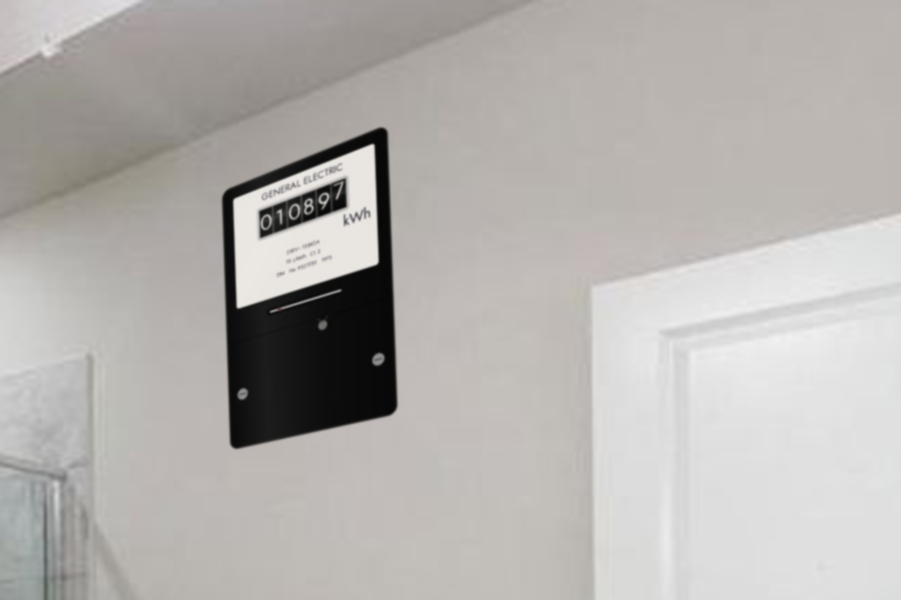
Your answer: 10897 kWh
